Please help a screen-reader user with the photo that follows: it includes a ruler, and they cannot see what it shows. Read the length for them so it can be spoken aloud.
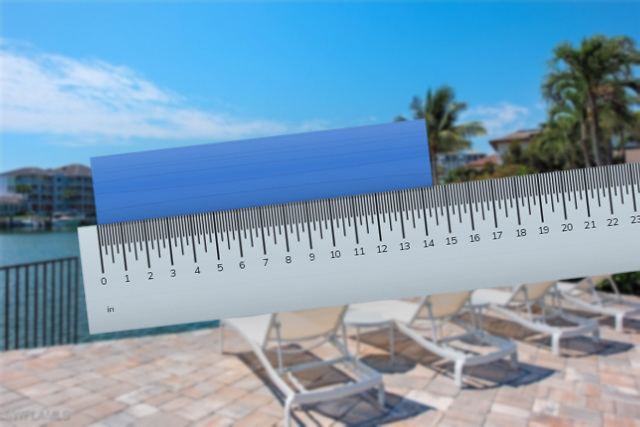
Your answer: 14.5 in
